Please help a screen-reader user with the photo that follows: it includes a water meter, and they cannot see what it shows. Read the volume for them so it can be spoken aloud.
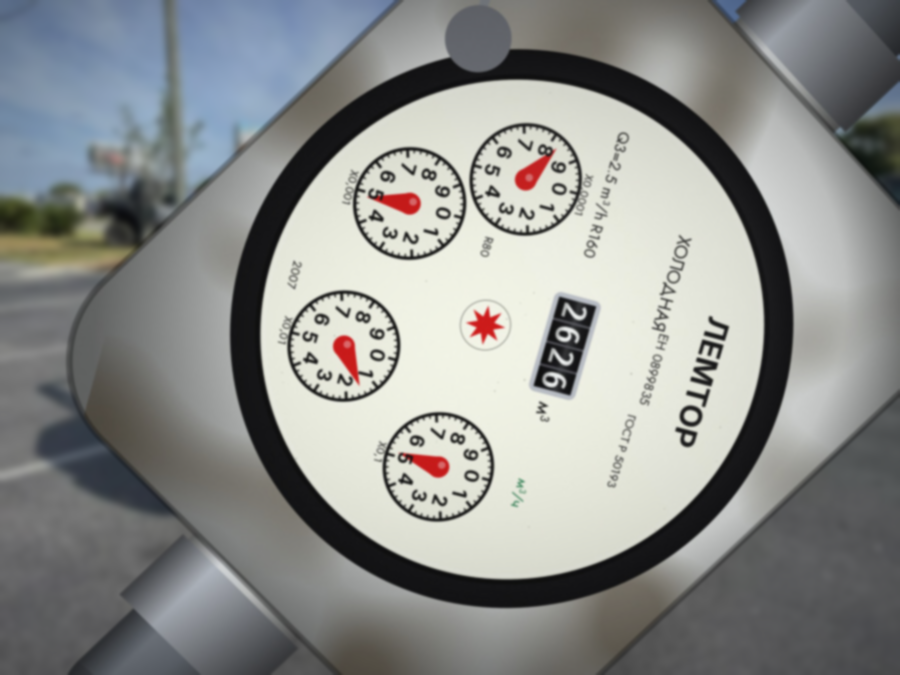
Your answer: 2626.5148 m³
